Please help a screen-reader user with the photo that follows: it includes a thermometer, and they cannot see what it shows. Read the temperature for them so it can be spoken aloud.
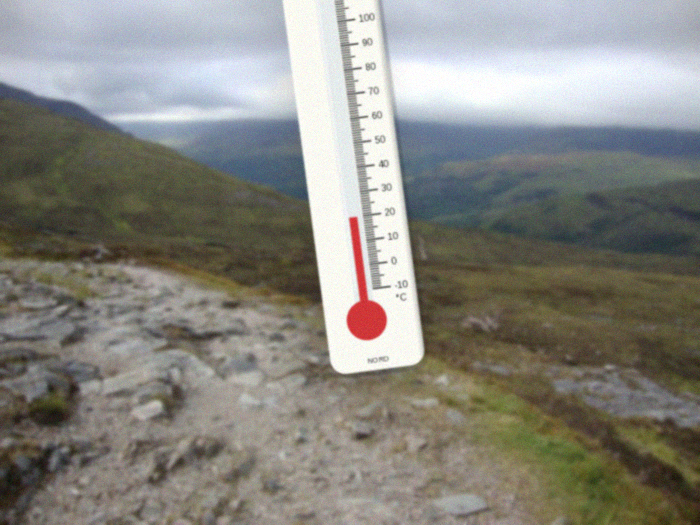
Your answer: 20 °C
